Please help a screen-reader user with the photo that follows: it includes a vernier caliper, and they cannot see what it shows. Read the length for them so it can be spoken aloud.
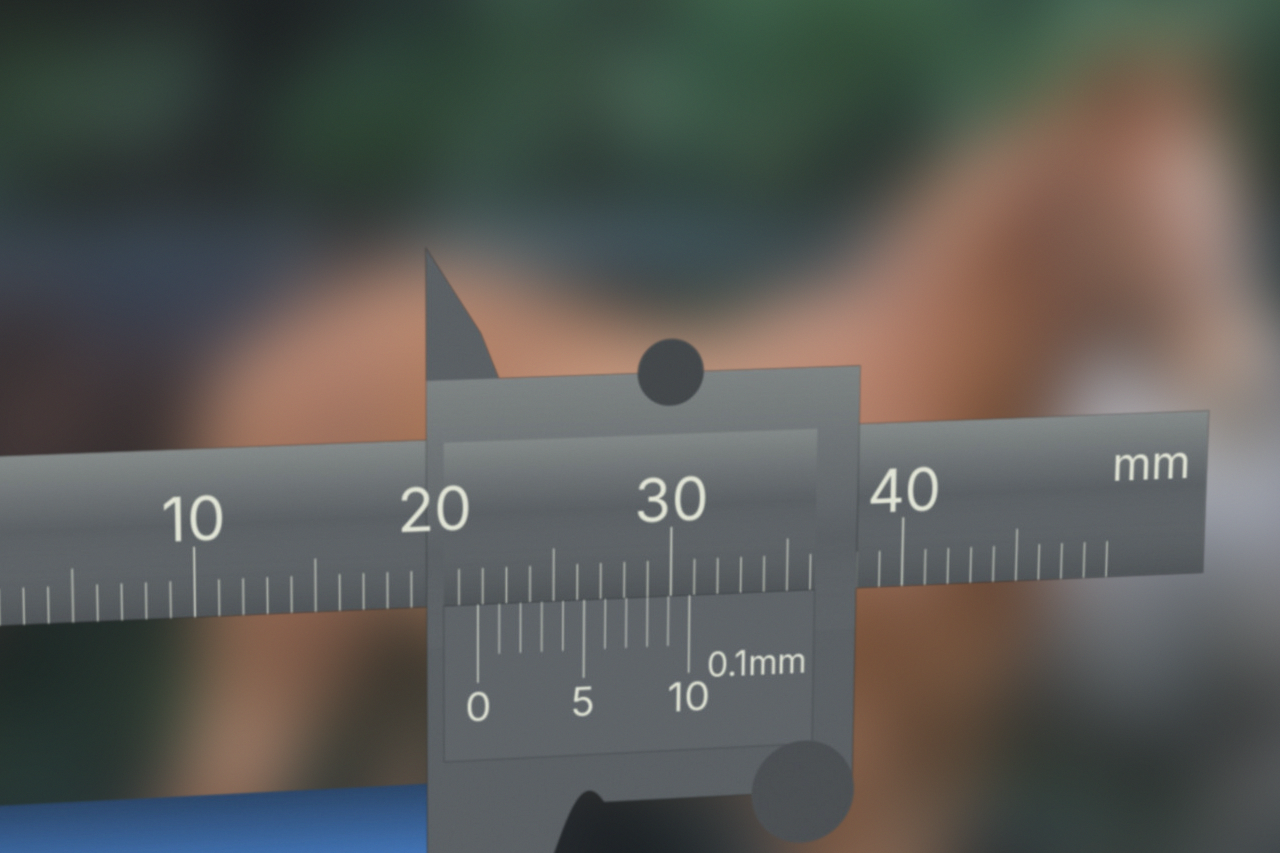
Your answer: 21.8 mm
